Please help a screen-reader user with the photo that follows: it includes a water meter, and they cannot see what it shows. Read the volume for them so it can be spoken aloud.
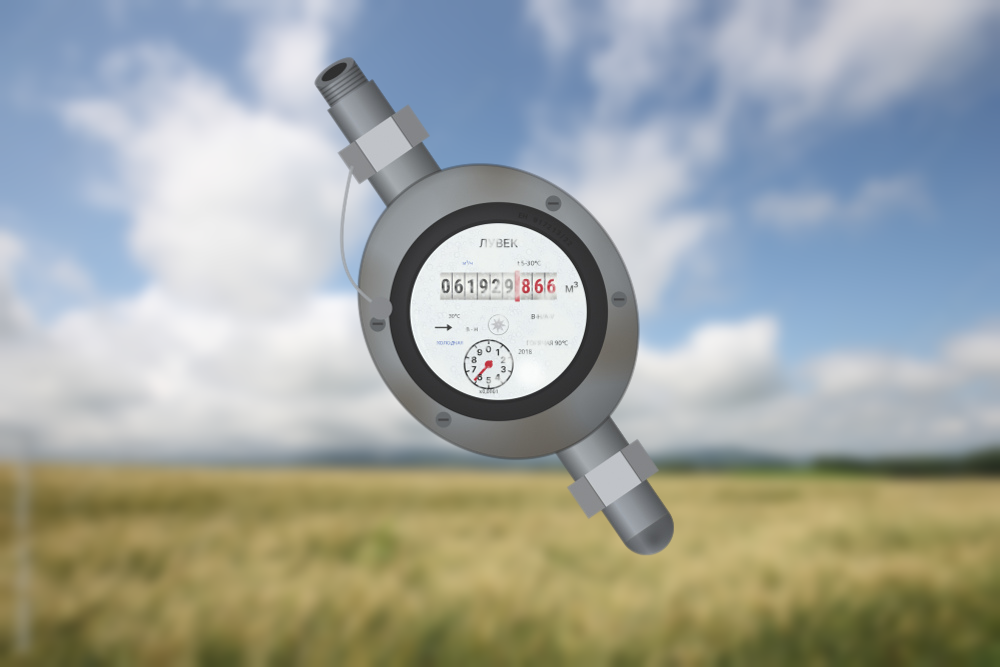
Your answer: 61929.8666 m³
